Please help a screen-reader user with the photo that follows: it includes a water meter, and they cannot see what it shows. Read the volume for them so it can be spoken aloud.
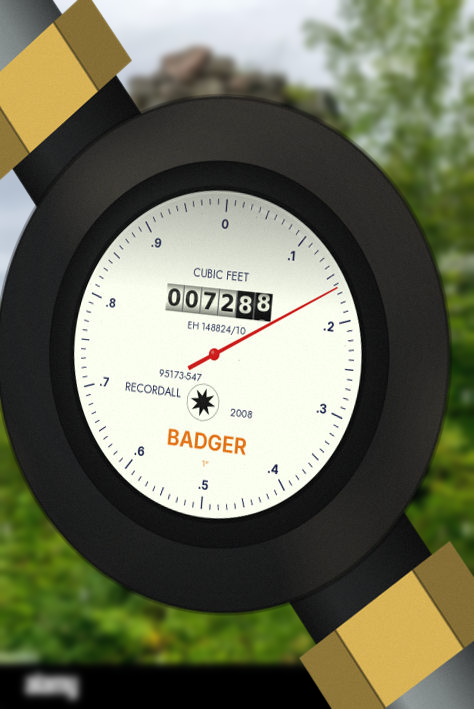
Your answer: 7288.16 ft³
